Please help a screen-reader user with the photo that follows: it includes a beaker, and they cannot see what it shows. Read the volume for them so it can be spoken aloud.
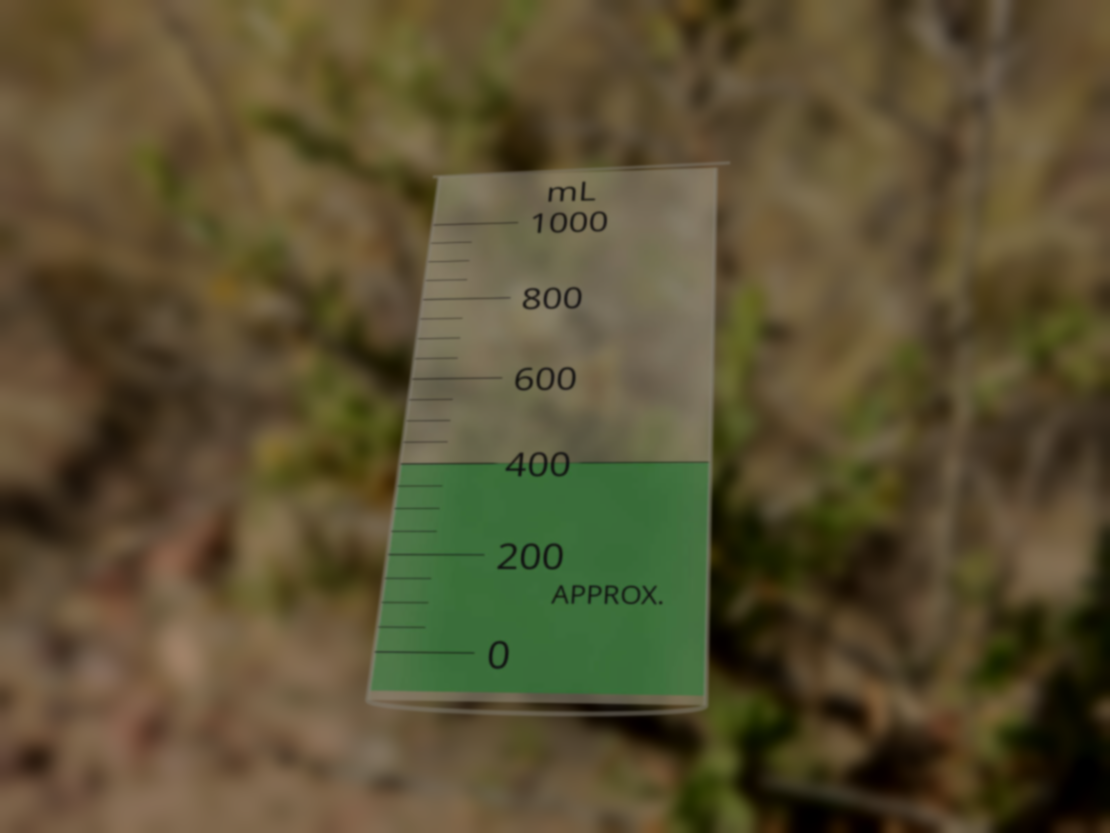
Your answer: 400 mL
